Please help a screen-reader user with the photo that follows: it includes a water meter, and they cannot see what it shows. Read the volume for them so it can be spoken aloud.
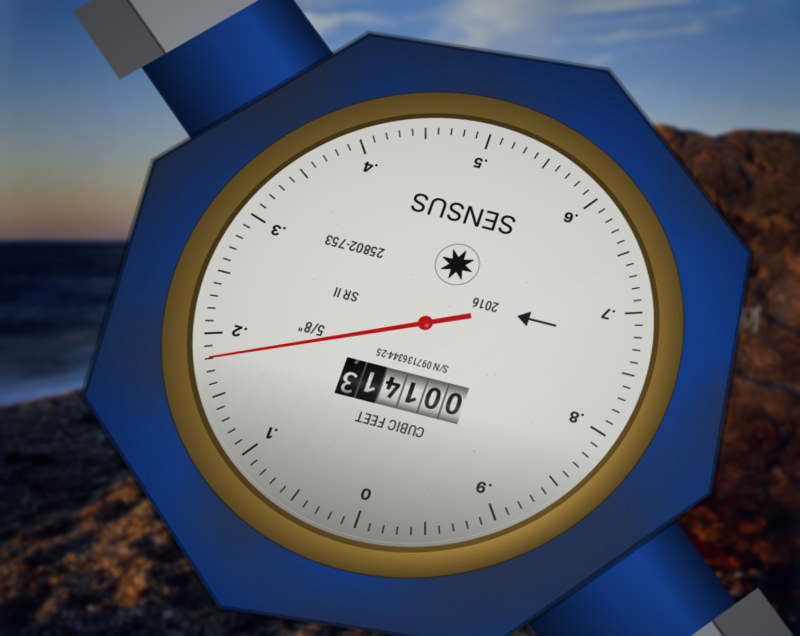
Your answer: 1413.18 ft³
